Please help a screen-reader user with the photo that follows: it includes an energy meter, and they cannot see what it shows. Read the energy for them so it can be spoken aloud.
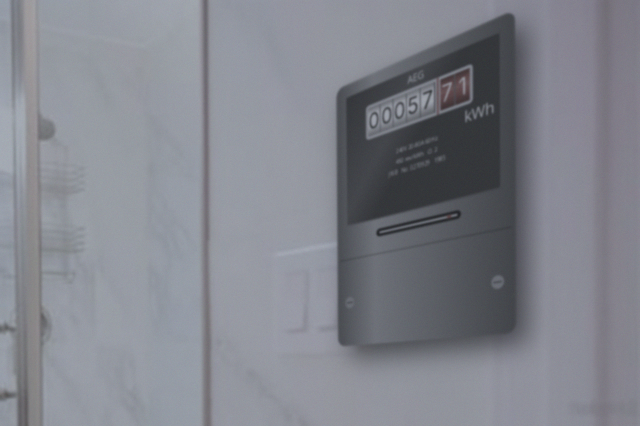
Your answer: 57.71 kWh
